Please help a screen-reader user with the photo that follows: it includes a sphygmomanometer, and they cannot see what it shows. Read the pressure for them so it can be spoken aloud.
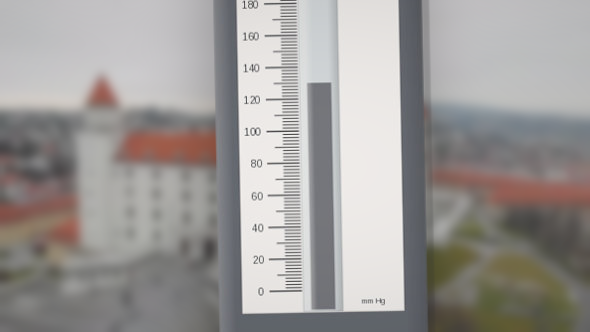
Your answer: 130 mmHg
